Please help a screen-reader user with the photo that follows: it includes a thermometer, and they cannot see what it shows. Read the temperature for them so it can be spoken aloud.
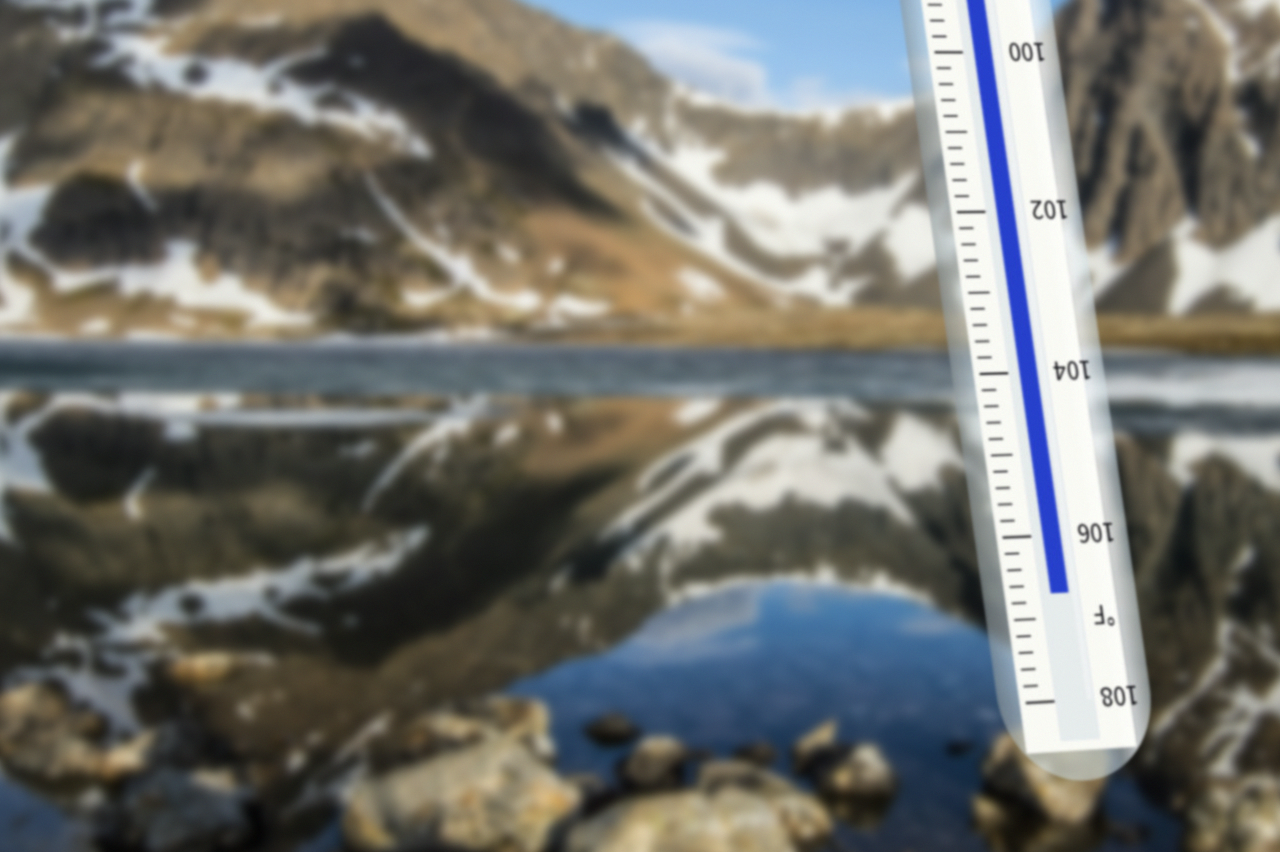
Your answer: 106.7 °F
